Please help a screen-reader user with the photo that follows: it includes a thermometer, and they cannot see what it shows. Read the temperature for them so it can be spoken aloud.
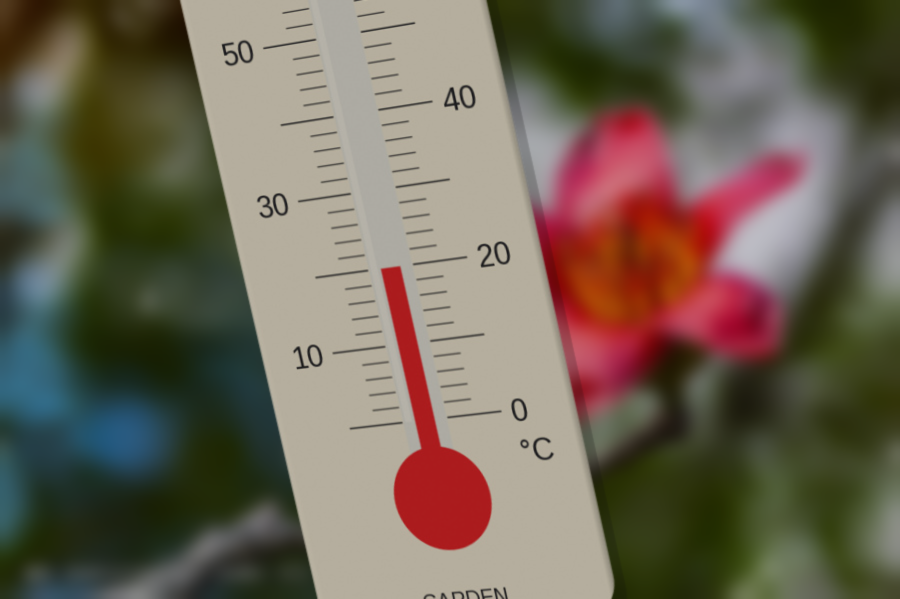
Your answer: 20 °C
